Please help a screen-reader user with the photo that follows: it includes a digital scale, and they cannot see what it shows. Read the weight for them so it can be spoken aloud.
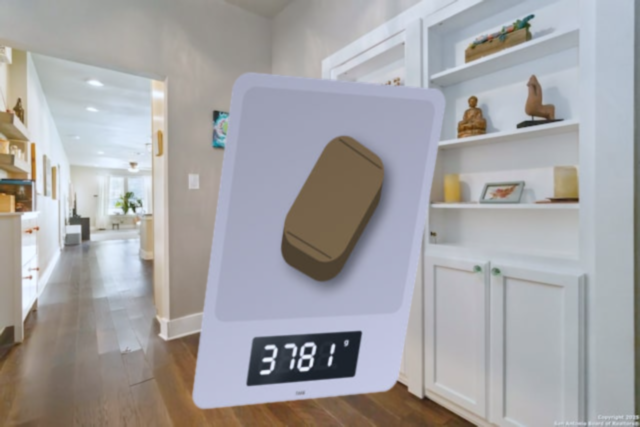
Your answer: 3781 g
